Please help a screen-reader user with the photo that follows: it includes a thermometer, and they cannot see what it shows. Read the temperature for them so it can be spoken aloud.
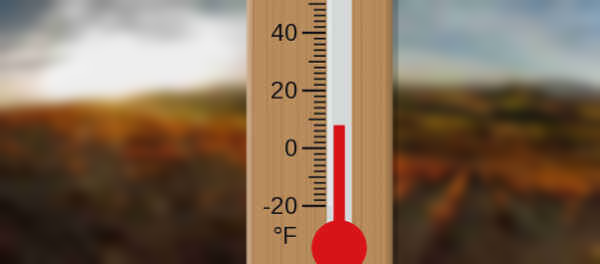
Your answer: 8 °F
